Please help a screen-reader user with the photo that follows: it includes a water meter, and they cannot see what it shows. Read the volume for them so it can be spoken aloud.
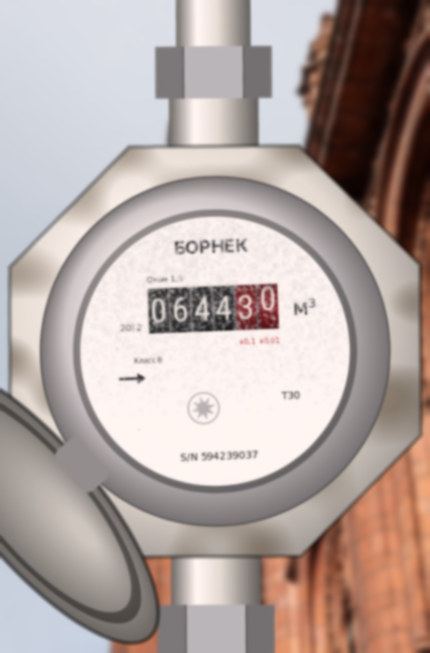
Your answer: 644.30 m³
